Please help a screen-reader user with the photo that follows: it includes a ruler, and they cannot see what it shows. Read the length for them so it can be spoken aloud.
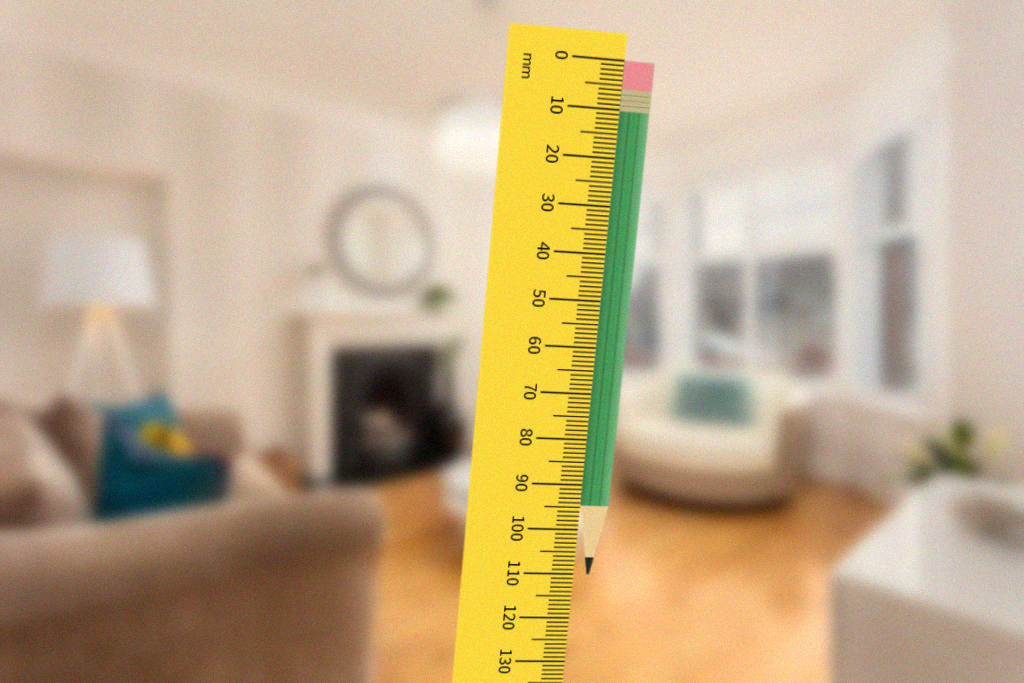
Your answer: 110 mm
